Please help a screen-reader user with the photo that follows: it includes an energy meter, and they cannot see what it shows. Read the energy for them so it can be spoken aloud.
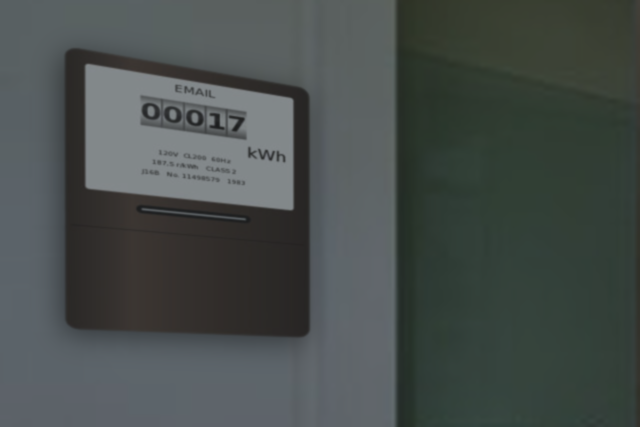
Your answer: 17 kWh
